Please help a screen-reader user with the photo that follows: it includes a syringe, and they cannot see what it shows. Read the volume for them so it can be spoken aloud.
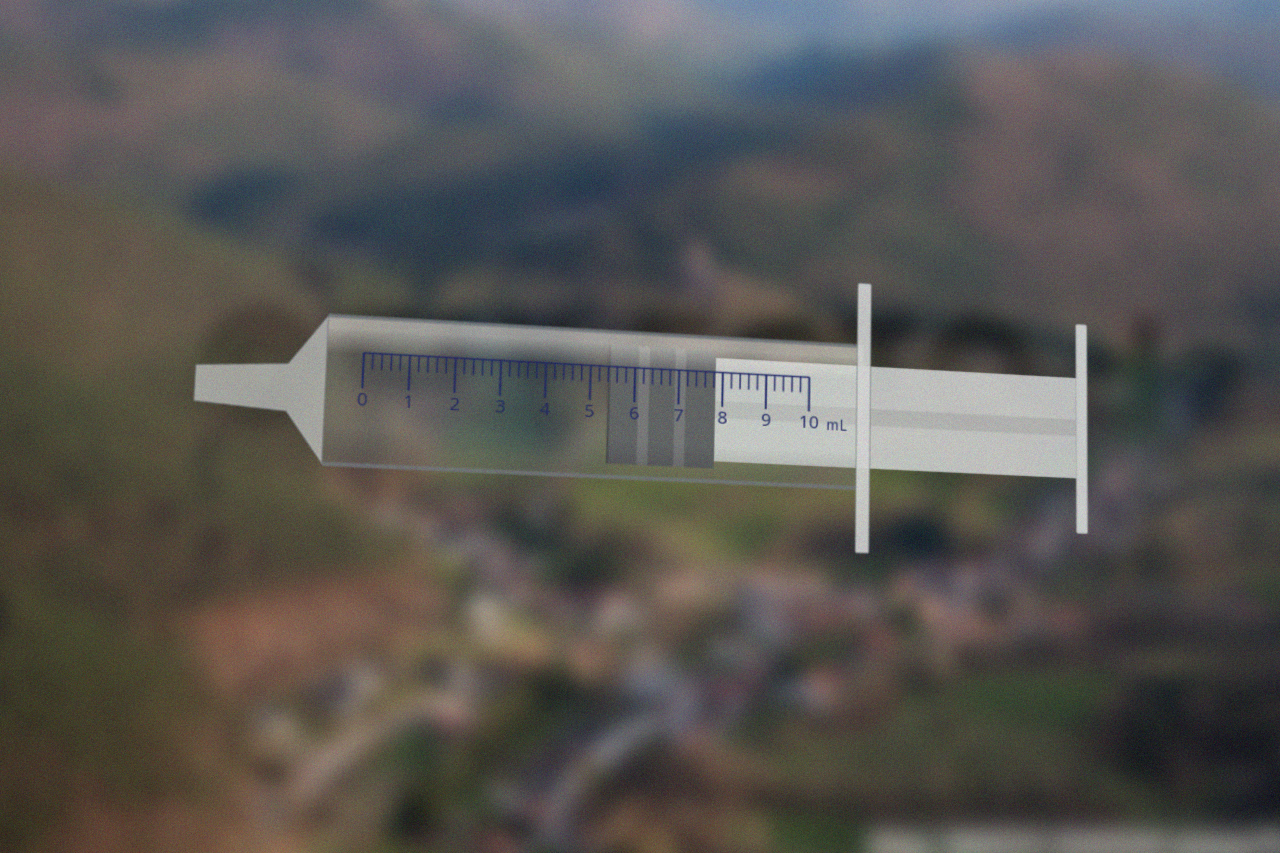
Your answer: 5.4 mL
